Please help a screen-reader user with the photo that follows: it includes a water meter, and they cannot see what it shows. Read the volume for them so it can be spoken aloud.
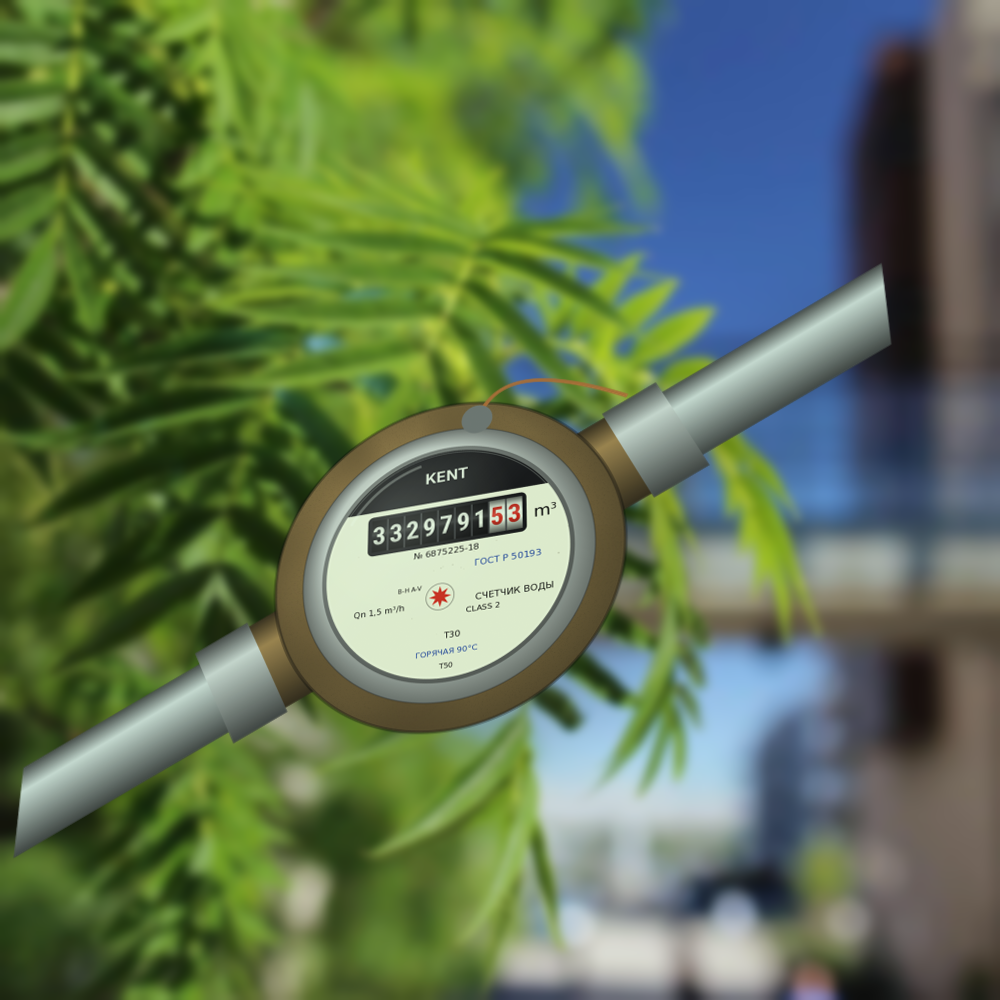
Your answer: 3329791.53 m³
